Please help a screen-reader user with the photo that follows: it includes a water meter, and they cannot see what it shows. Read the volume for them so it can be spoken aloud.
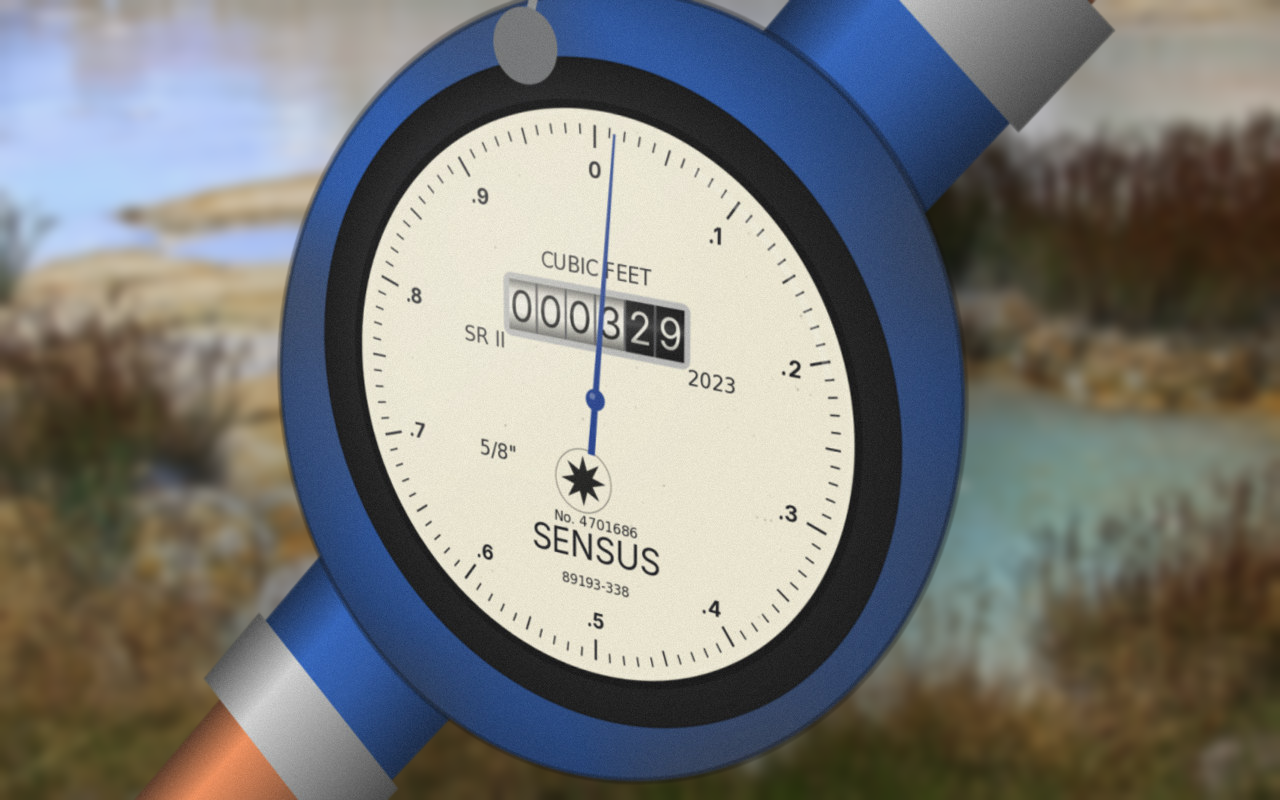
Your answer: 329.01 ft³
